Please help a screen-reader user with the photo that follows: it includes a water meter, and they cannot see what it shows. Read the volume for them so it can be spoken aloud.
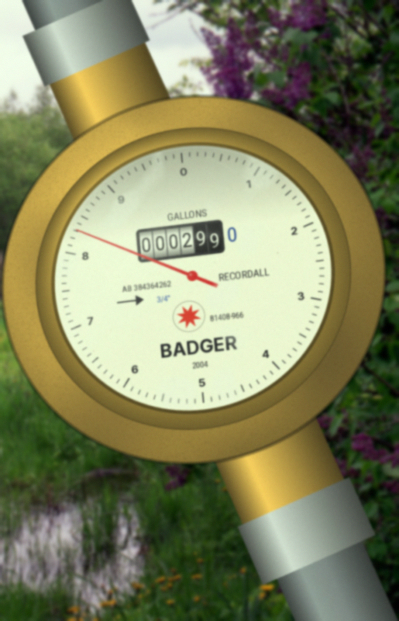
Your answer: 2988.3 gal
